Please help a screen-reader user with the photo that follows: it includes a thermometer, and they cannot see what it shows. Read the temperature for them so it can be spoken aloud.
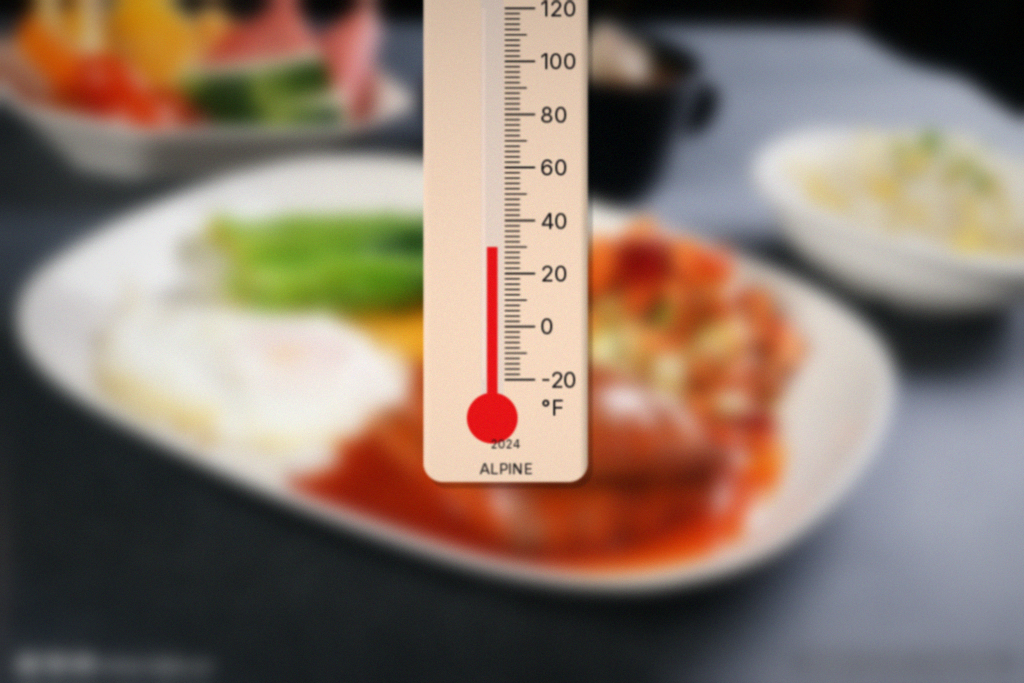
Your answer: 30 °F
